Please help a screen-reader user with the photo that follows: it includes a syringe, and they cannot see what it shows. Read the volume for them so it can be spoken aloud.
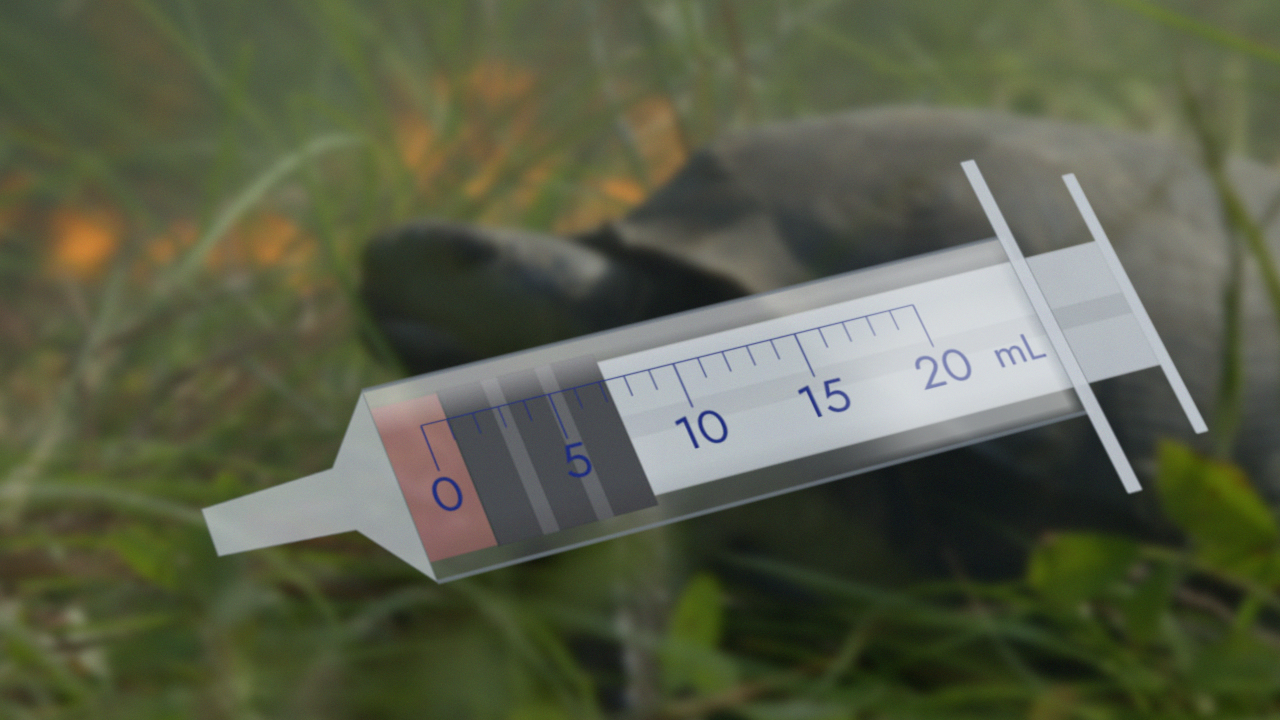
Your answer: 1 mL
